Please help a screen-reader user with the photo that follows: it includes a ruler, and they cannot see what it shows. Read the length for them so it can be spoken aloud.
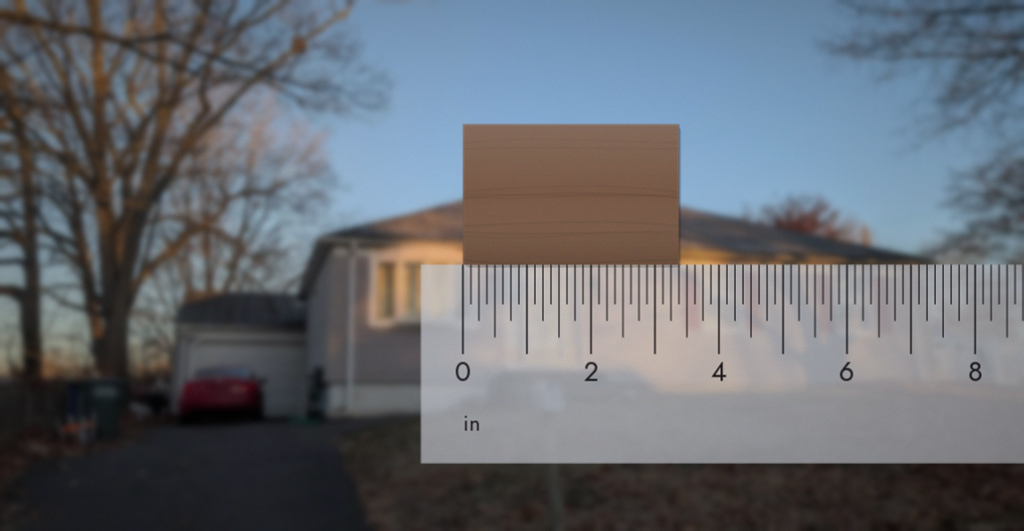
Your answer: 3.375 in
